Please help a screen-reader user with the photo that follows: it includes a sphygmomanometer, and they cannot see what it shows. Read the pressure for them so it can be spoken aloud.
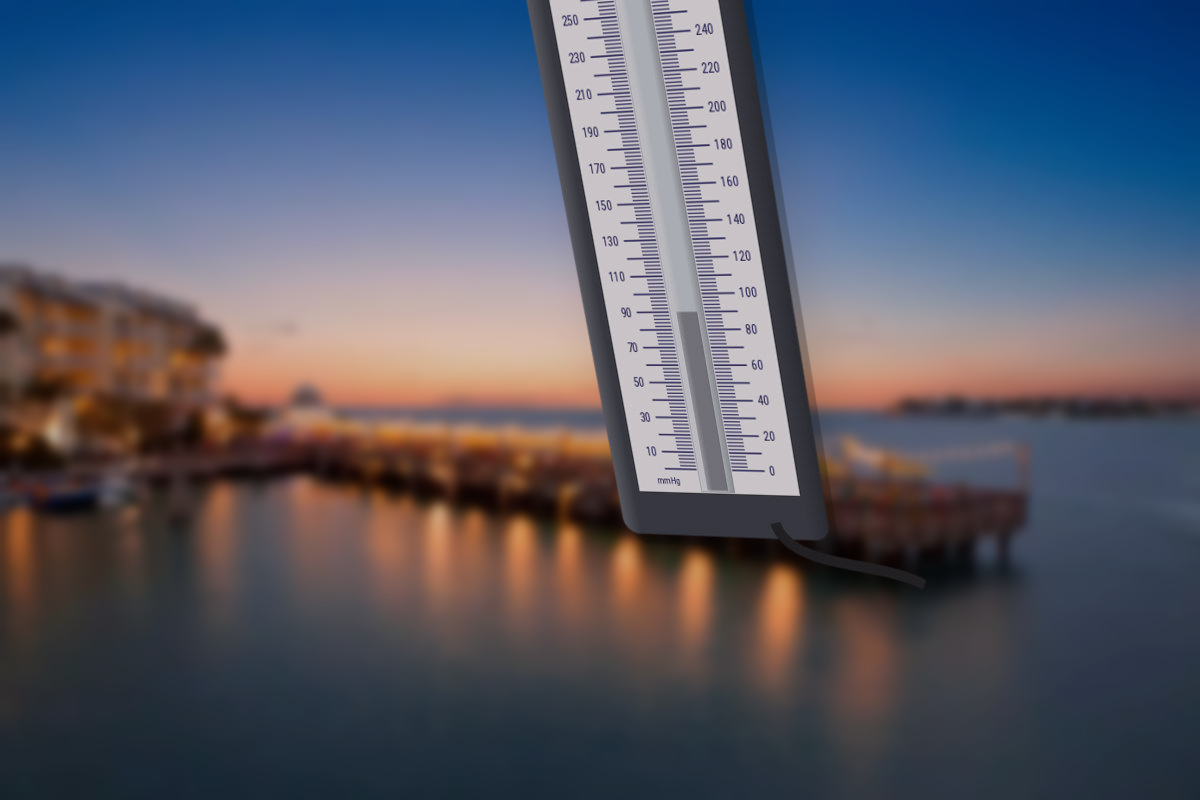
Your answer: 90 mmHg
